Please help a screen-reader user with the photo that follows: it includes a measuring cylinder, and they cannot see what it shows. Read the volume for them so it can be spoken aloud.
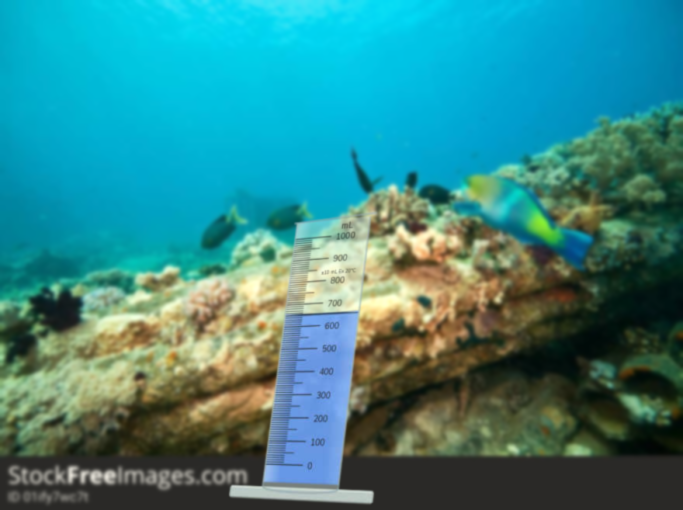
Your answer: 650 mL
